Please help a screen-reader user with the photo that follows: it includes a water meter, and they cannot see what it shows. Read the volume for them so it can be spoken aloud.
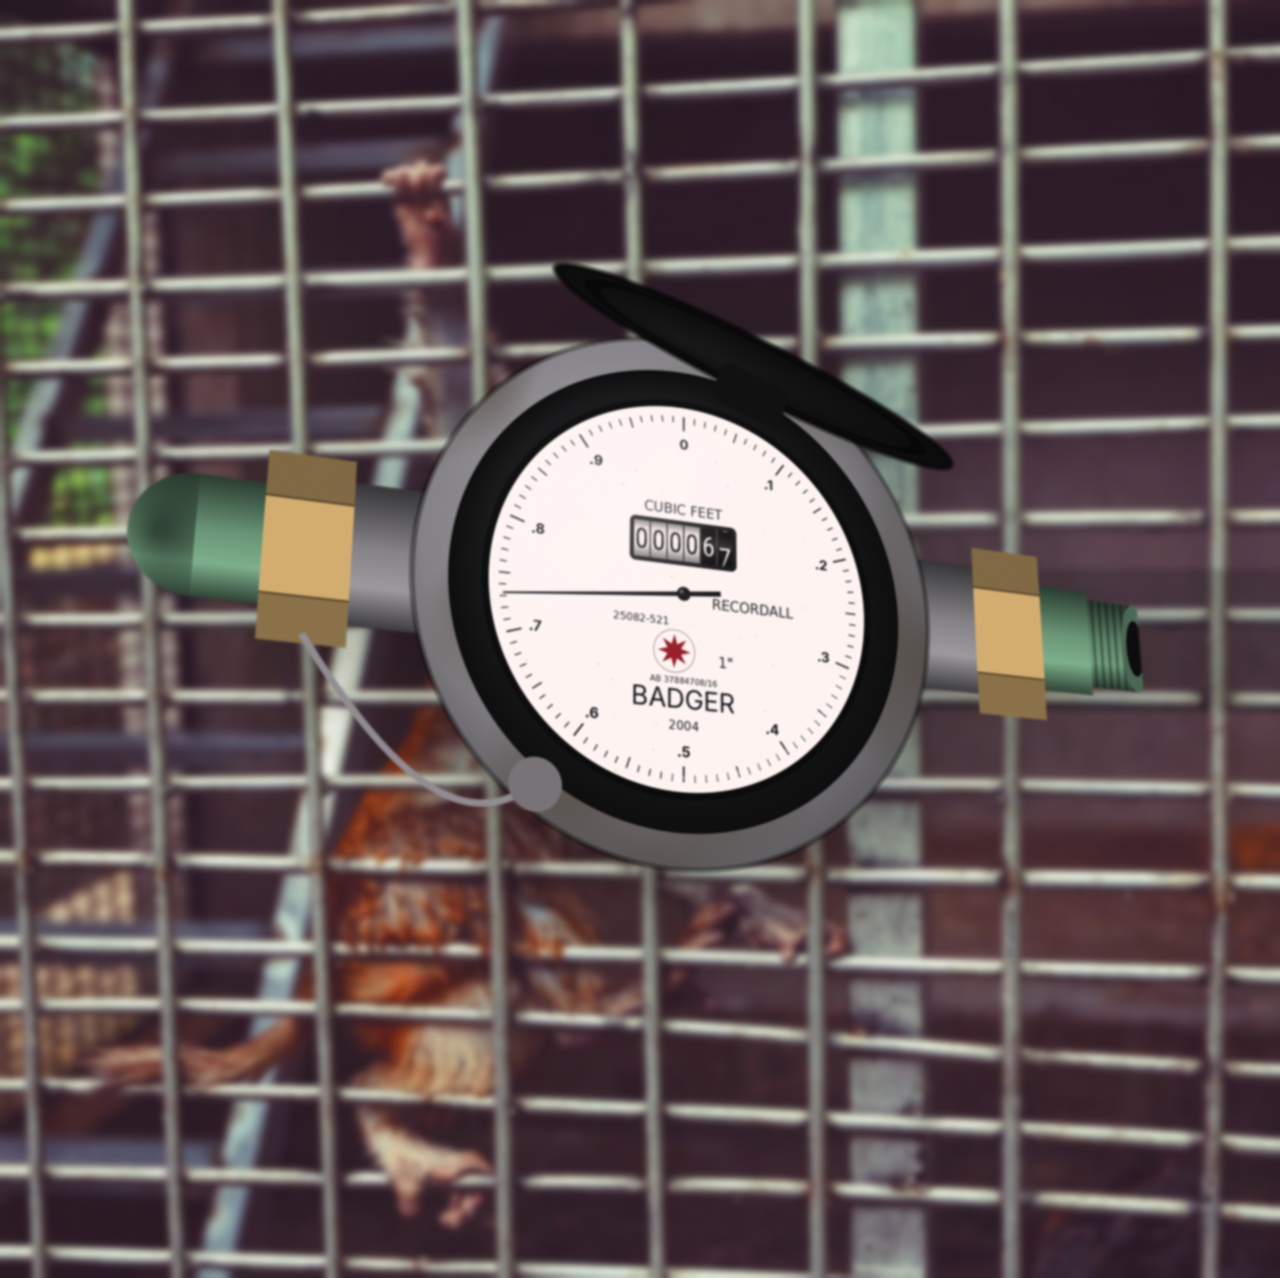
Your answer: 66.73 ft³
